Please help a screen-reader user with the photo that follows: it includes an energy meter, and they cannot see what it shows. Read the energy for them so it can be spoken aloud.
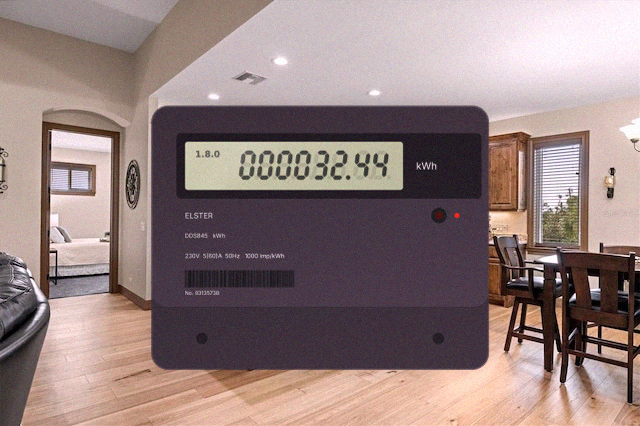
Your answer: 32.44 kWh
